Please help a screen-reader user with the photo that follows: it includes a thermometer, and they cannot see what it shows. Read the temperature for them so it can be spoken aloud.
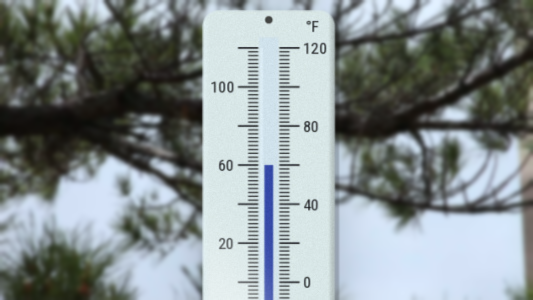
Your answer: 60 °F
